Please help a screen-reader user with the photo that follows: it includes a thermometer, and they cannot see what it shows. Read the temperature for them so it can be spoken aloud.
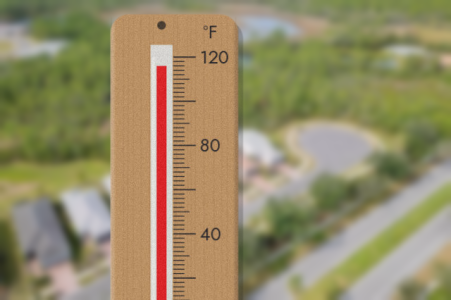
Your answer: 116 °F
